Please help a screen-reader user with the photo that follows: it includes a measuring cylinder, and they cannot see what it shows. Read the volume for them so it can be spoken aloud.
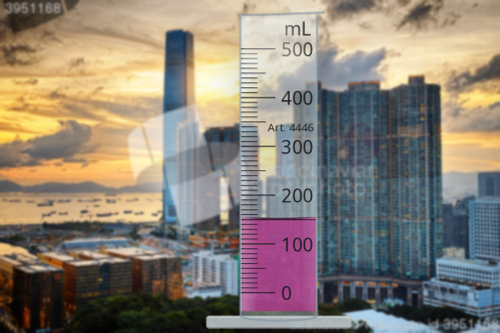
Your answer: 150 mL
